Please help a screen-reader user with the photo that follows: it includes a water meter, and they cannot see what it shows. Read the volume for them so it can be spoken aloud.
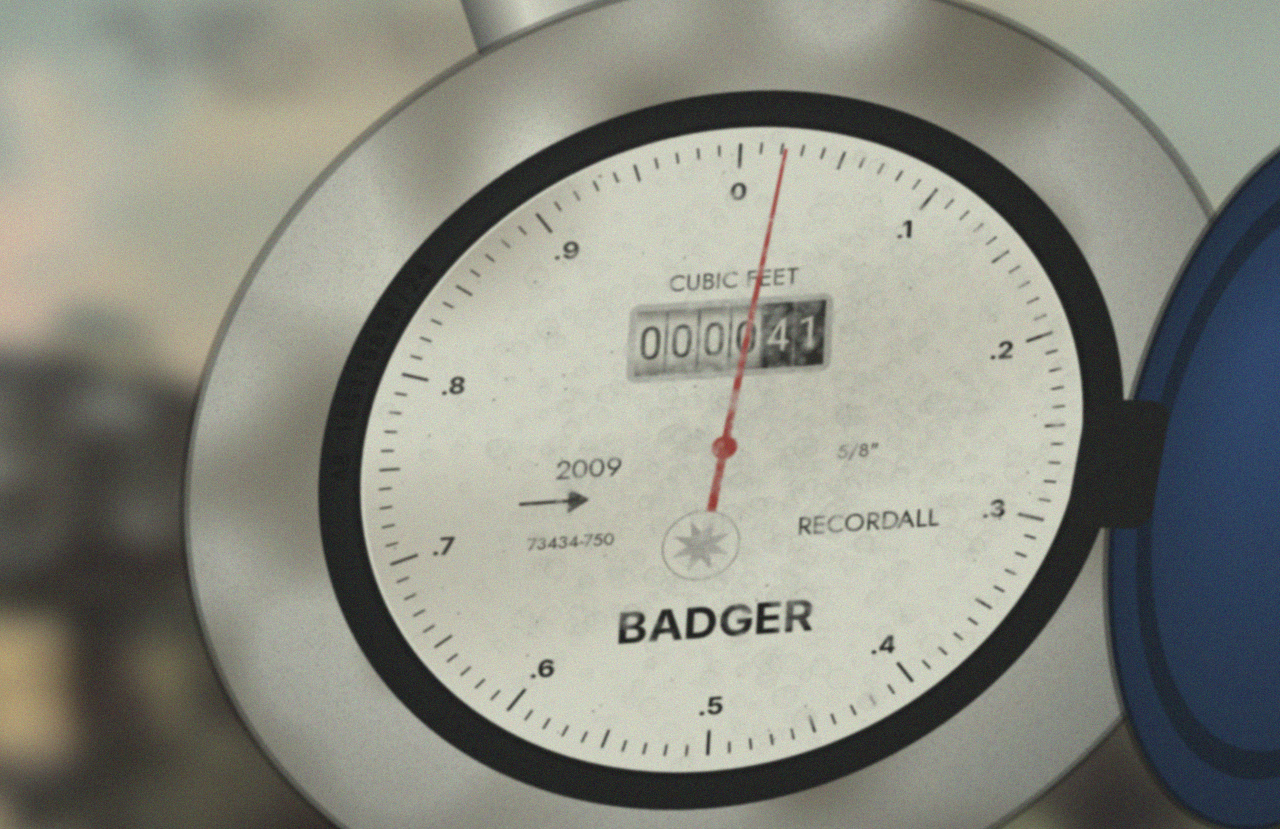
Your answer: 41.02 ft³
